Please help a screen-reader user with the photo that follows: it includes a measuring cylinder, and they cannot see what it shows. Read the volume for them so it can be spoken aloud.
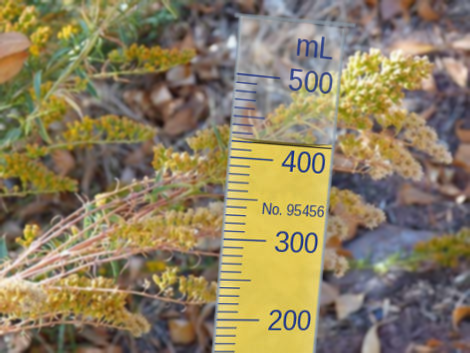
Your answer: 420 mL
